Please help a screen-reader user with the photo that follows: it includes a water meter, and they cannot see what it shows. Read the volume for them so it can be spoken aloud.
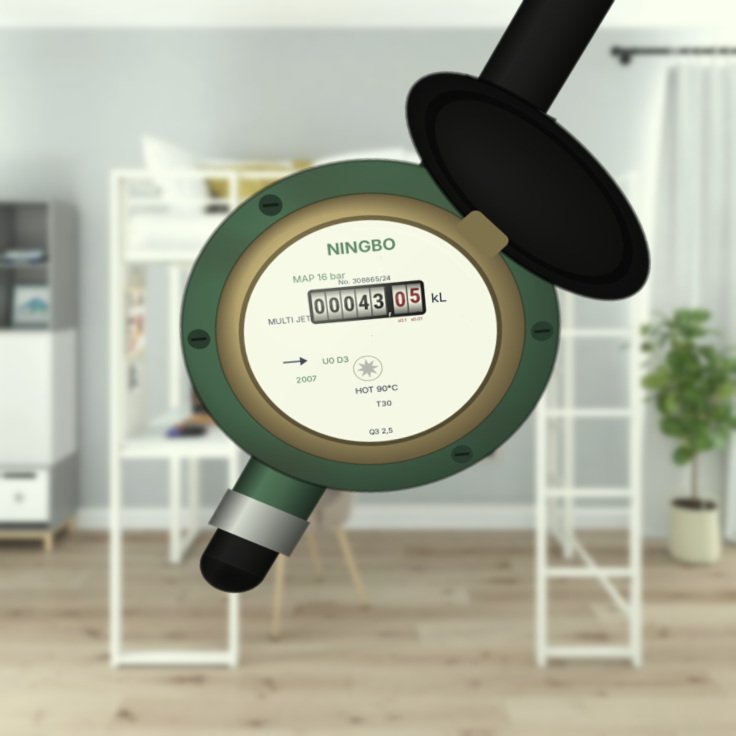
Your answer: 43.05 kL
